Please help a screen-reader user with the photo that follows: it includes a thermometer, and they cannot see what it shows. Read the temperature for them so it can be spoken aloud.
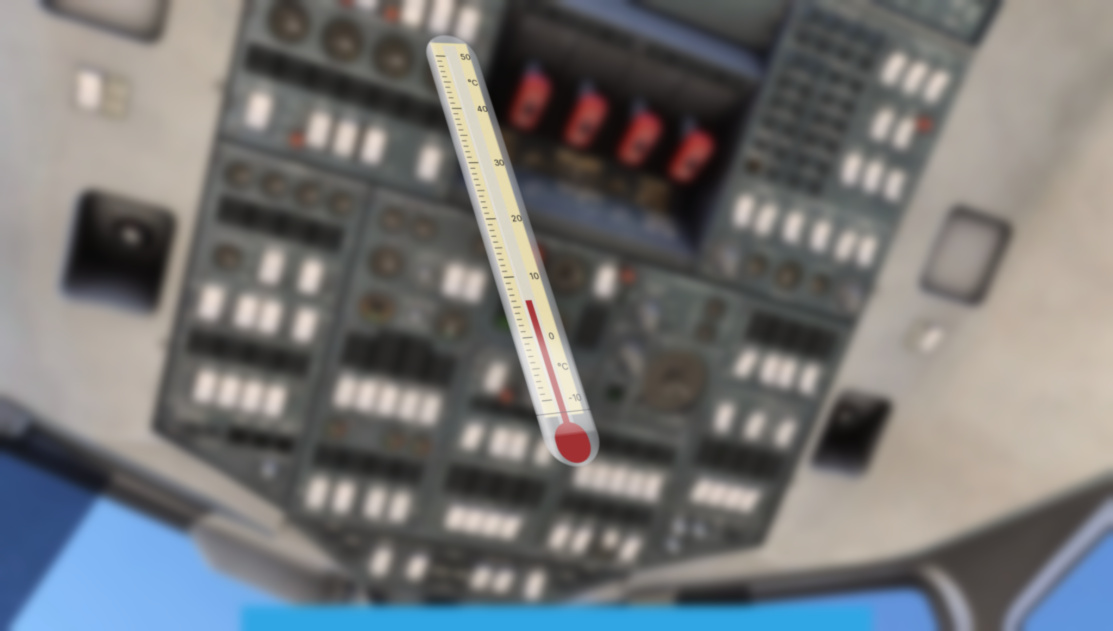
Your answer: 6 °C
